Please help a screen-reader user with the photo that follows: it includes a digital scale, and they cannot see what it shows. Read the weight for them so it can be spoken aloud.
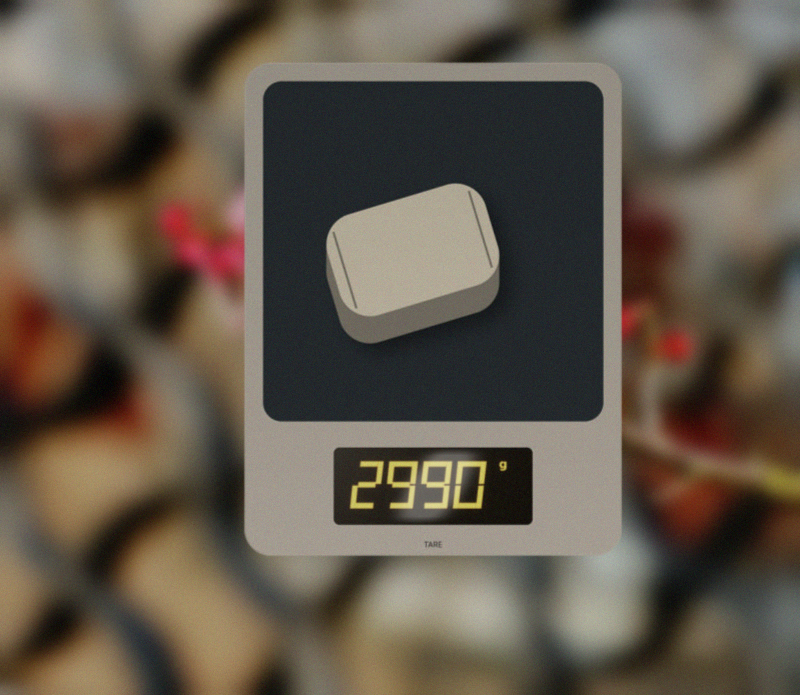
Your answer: 2990 g
